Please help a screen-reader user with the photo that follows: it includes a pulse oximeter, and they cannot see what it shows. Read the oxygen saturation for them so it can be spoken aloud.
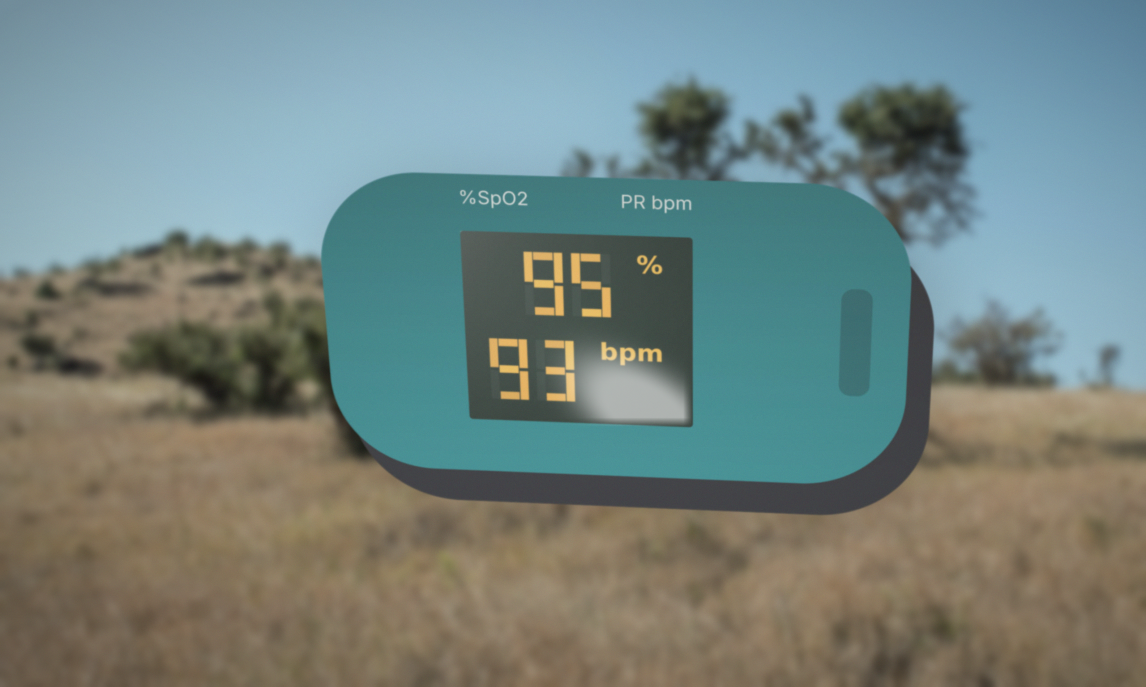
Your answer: 95 %
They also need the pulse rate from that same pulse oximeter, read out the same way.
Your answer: 93 bpm
